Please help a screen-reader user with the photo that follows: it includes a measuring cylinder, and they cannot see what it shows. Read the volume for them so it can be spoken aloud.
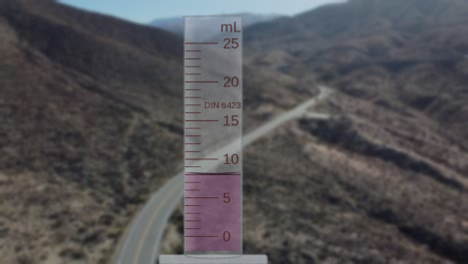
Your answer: 8 mL
